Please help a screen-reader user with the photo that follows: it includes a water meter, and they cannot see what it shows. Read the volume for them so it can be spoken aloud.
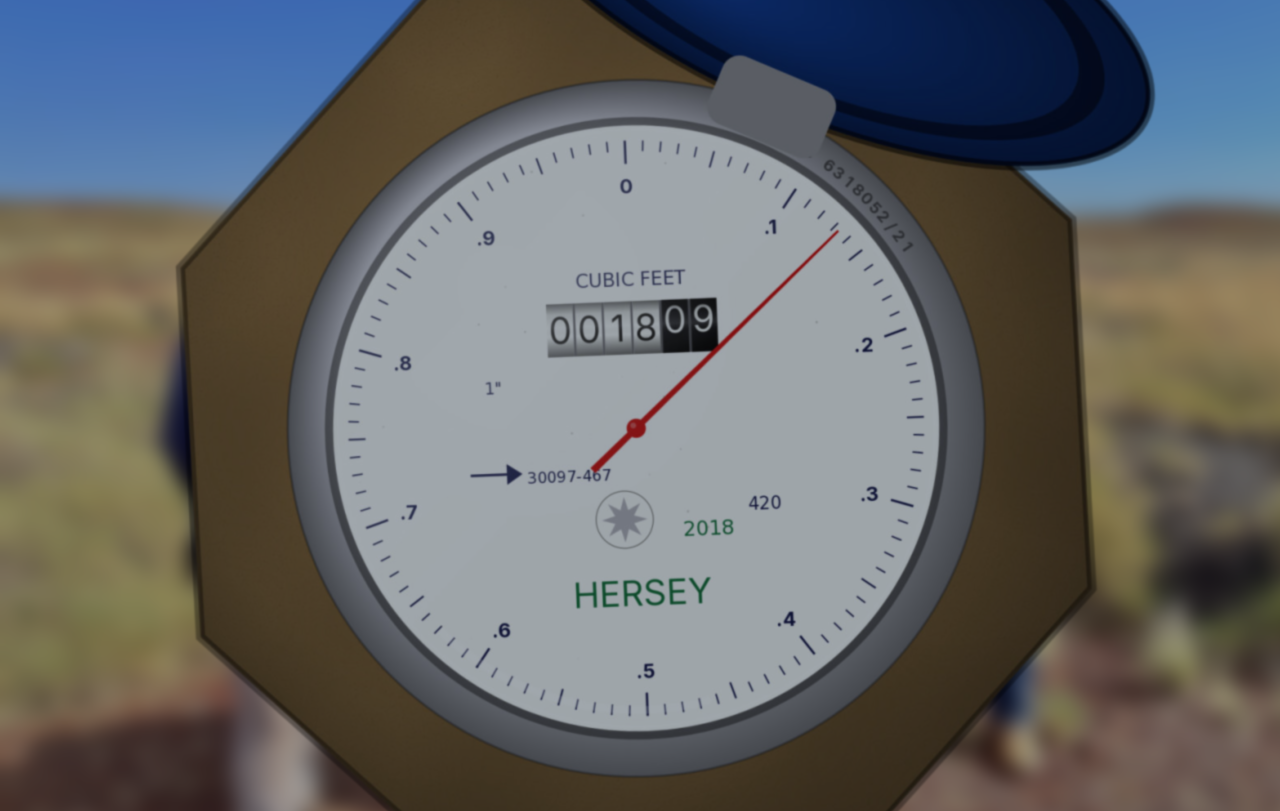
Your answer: 1809.13 ft³
